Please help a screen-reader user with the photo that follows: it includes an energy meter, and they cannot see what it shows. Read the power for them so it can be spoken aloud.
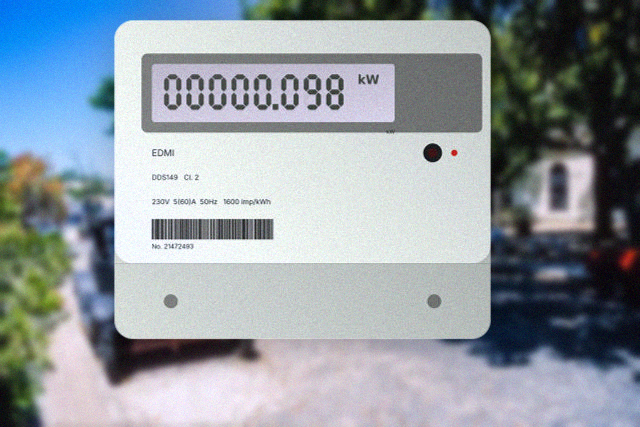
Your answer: 0.098 kW
